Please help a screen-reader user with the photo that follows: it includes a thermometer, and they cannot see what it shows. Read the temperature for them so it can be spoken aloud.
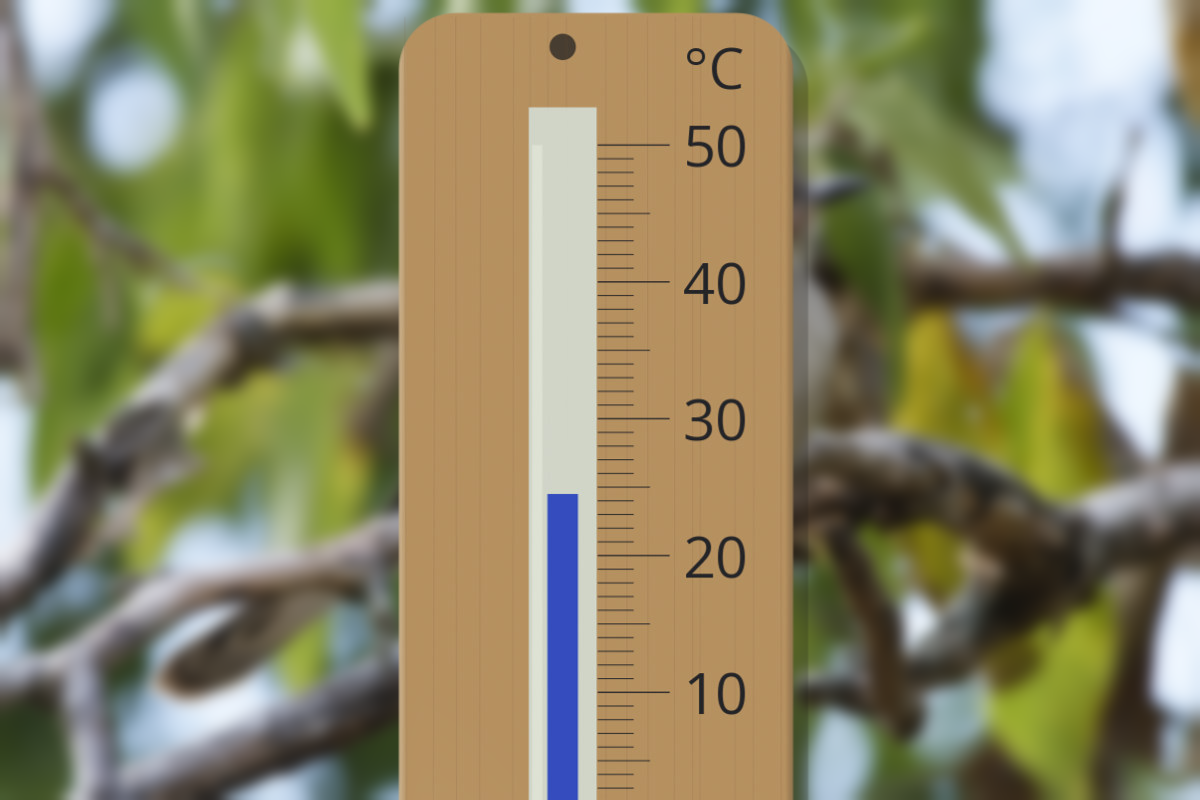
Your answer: 24.5 °C
